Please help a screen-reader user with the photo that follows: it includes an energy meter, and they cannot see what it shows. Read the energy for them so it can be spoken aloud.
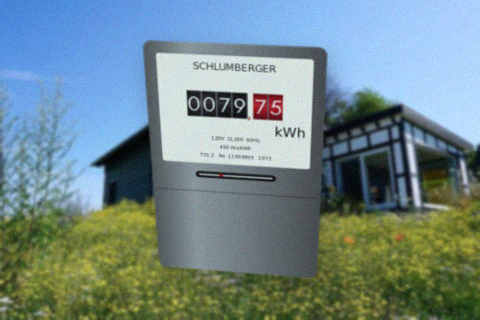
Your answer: 79.75 kWh
